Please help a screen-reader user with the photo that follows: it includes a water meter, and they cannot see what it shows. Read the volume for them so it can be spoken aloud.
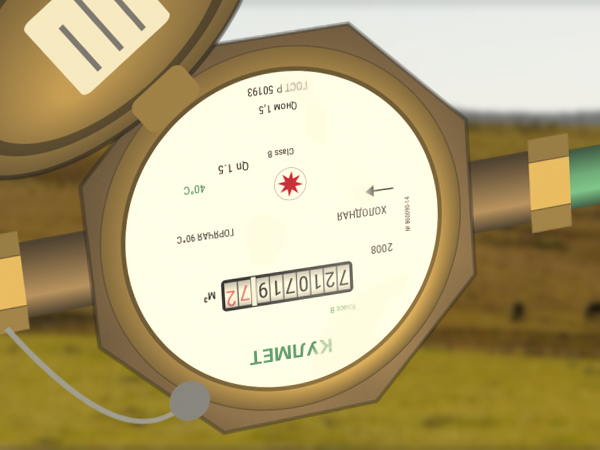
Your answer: 7210719.72 m³
